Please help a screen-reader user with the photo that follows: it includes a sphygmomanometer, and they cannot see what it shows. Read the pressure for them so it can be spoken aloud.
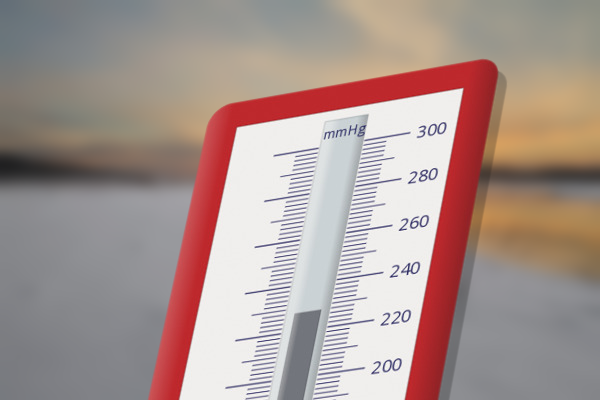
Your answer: 228 mmHg
